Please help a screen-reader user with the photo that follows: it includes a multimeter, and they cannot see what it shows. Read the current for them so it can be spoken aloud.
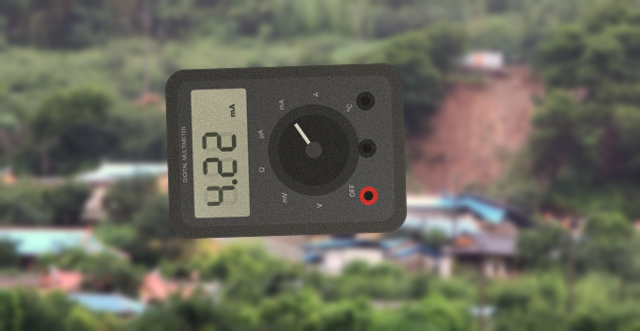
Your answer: 4.22 mA
